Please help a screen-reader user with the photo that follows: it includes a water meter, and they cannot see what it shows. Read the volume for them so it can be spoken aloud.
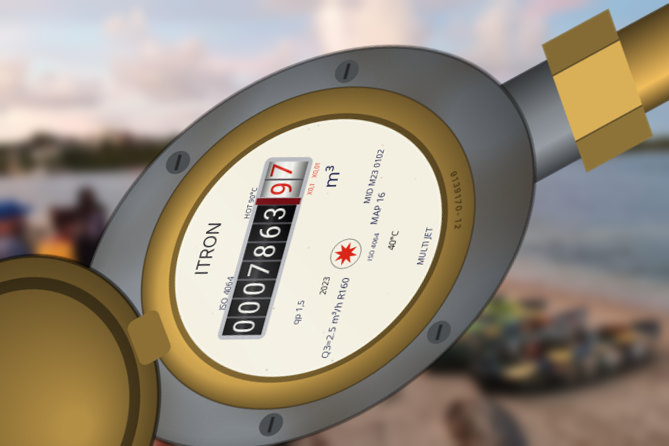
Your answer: 7863.97 m³
